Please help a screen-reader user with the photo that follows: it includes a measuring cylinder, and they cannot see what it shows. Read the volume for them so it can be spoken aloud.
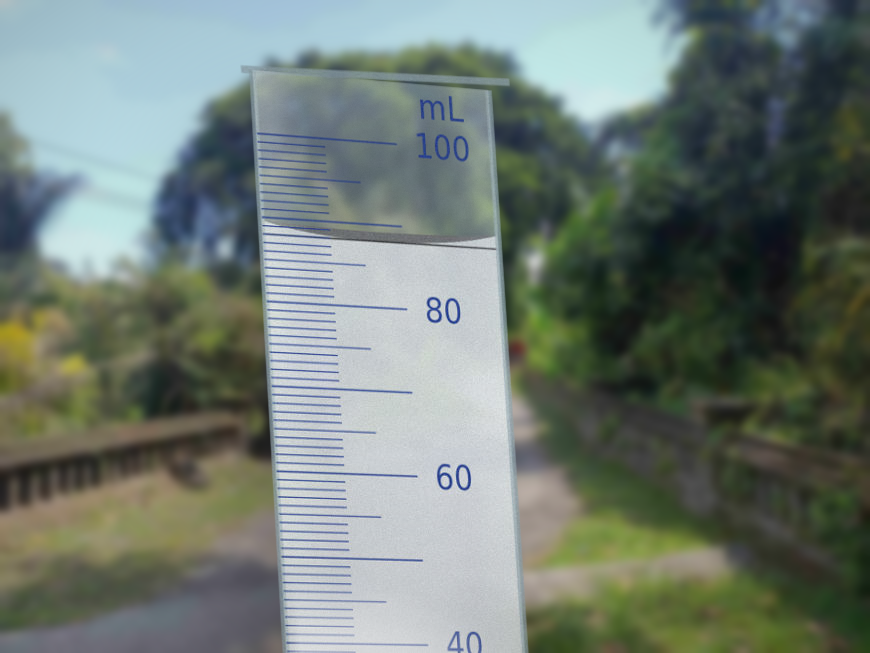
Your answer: 88 mL
